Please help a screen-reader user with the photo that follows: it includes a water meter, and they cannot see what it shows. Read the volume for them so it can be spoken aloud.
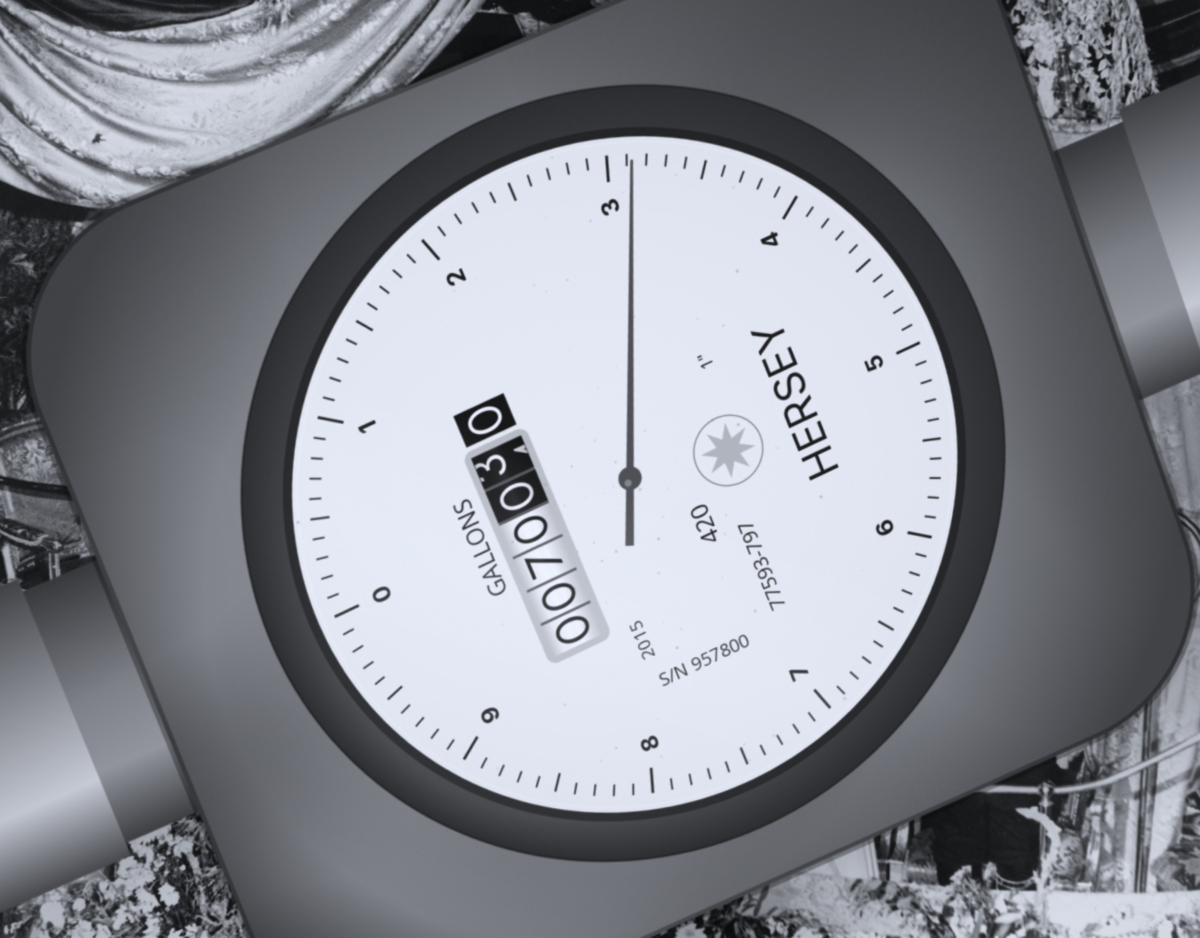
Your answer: 70033.1 gal
